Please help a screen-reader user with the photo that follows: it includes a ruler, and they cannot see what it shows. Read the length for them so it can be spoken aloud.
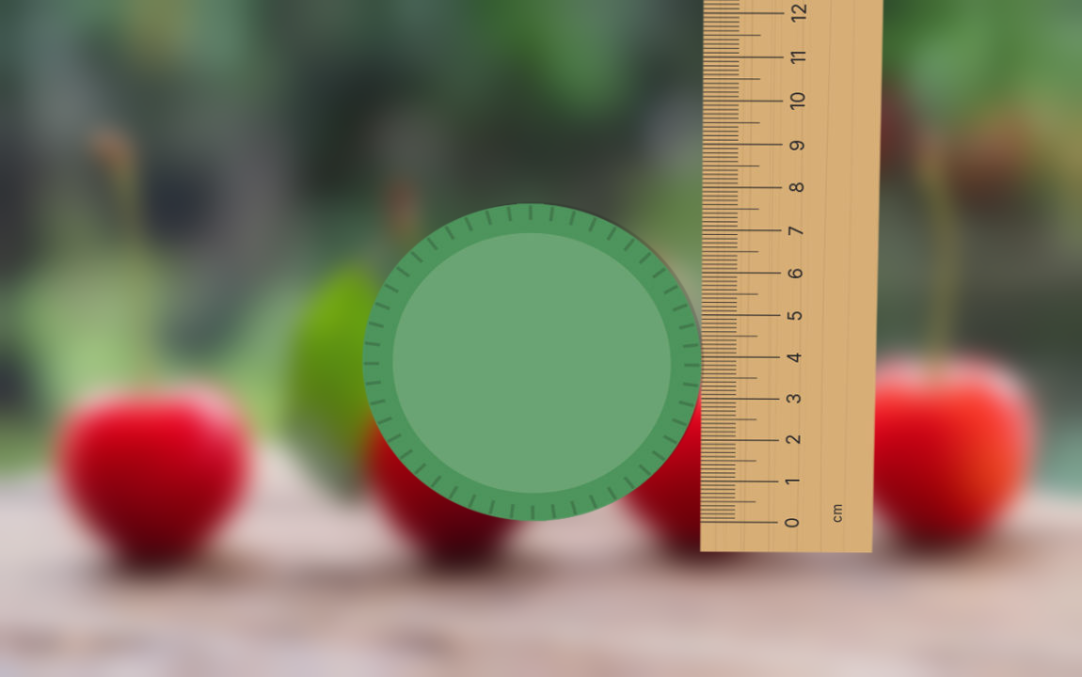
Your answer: 7.6 cm
